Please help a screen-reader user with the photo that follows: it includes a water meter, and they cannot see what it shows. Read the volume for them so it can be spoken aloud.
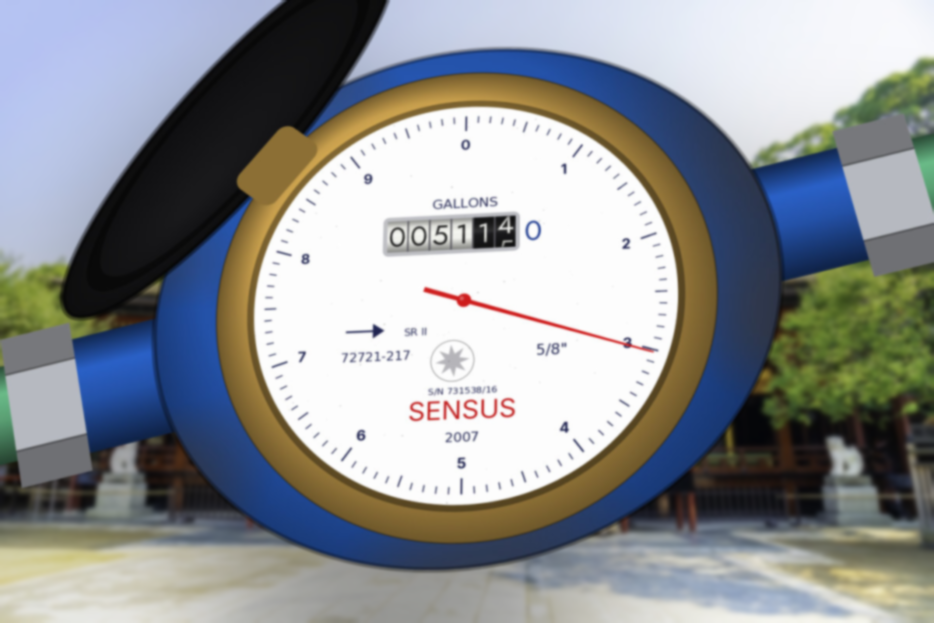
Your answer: 51143.0 gal
